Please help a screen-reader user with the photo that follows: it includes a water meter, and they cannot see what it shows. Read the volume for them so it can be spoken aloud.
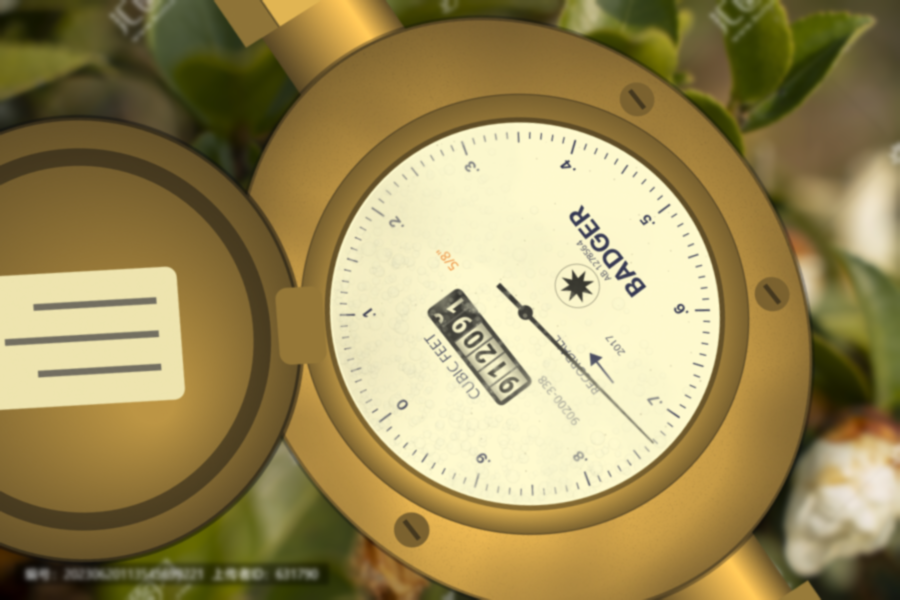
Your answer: 912090.73 ft³
